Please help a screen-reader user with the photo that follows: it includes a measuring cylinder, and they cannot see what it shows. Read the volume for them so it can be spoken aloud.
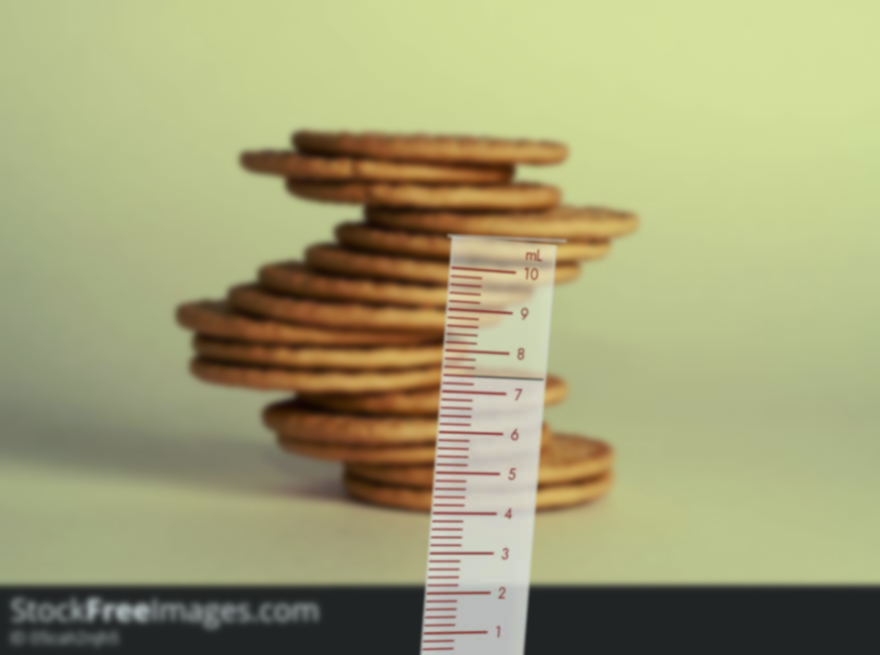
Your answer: 7.4 mL
